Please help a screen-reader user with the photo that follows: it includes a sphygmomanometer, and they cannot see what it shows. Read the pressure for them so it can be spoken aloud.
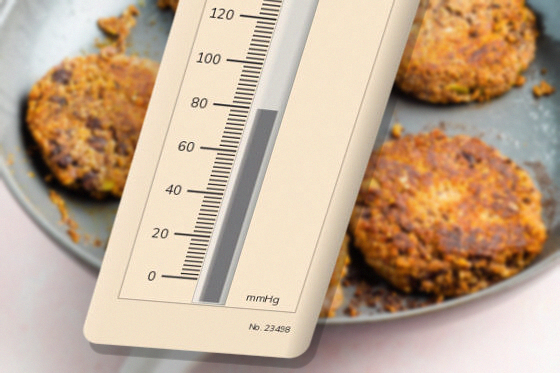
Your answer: 80 mmHg
